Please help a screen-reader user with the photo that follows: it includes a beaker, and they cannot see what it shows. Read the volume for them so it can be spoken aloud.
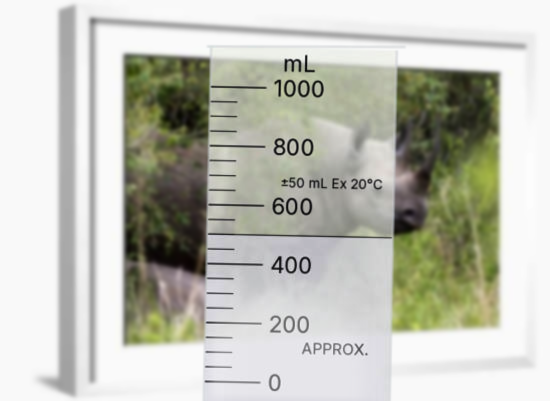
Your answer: 500 mL
